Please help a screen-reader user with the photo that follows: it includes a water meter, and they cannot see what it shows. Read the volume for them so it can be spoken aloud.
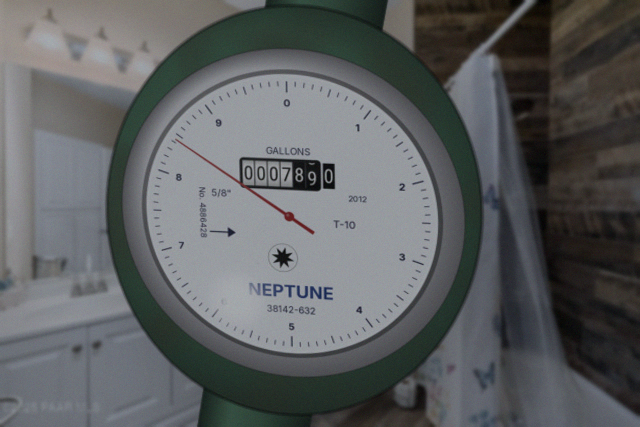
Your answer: 7888.4 gal
